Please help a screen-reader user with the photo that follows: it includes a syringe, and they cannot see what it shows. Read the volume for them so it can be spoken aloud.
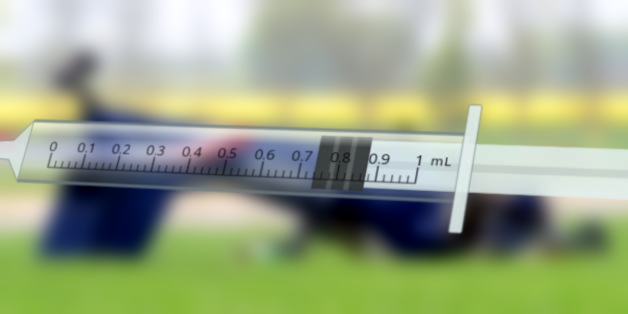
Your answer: 0.74 mL
